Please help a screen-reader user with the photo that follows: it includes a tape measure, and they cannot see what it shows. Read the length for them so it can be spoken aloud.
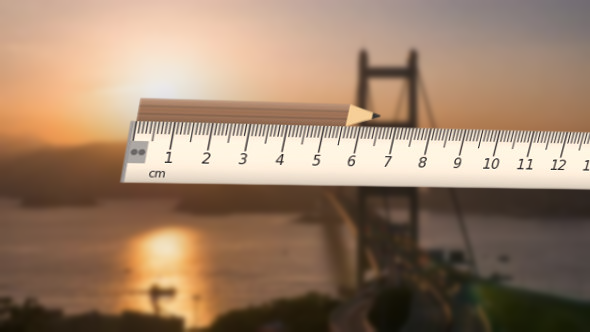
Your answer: 6.5 cm
